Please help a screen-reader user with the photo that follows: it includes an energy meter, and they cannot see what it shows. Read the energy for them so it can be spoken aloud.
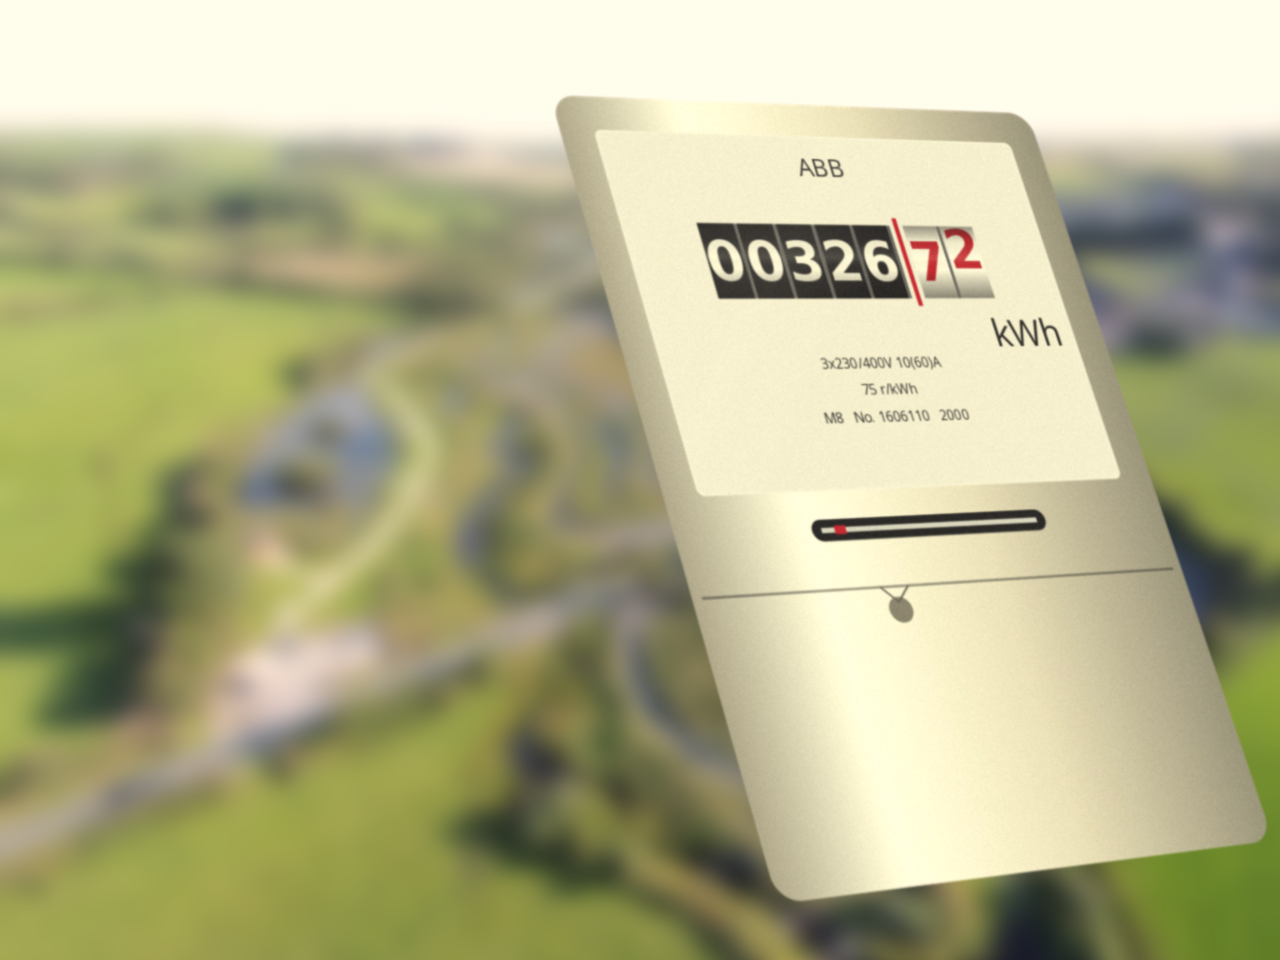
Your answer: 326.72 kWh
